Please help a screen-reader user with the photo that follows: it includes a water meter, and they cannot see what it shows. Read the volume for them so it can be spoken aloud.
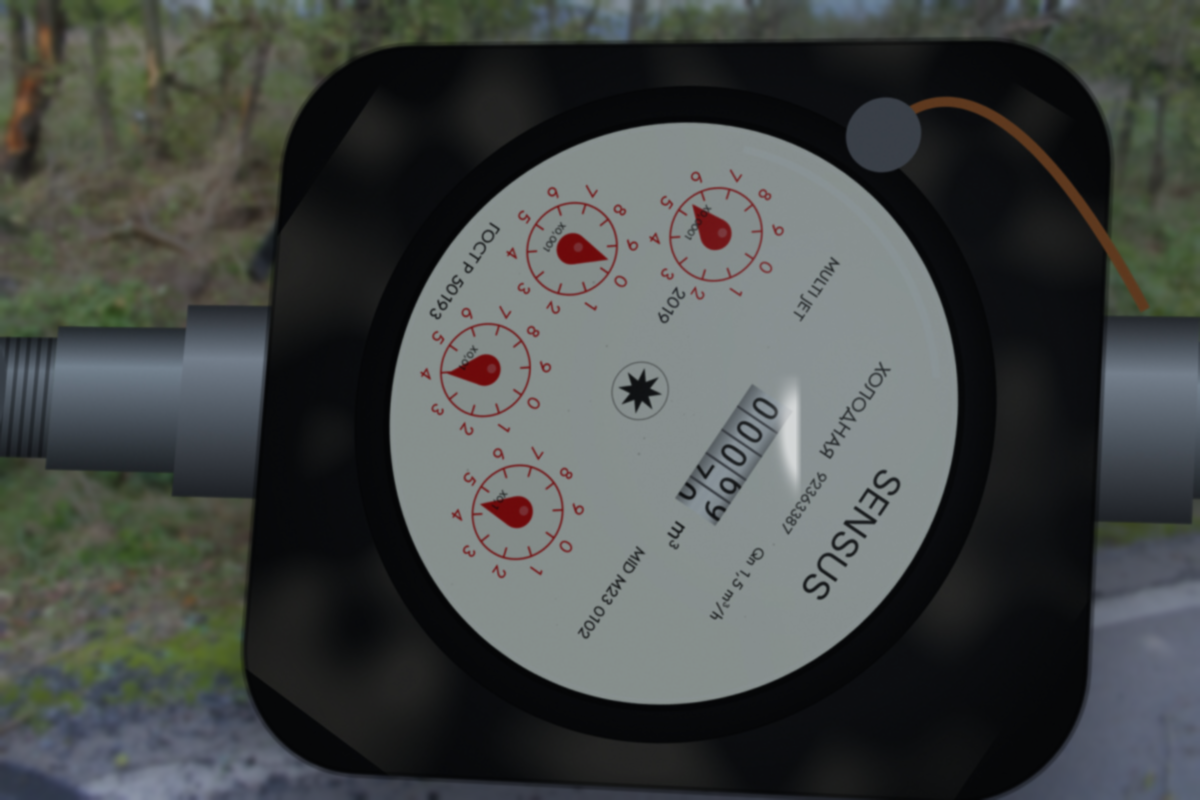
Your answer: 69.4395 m³
